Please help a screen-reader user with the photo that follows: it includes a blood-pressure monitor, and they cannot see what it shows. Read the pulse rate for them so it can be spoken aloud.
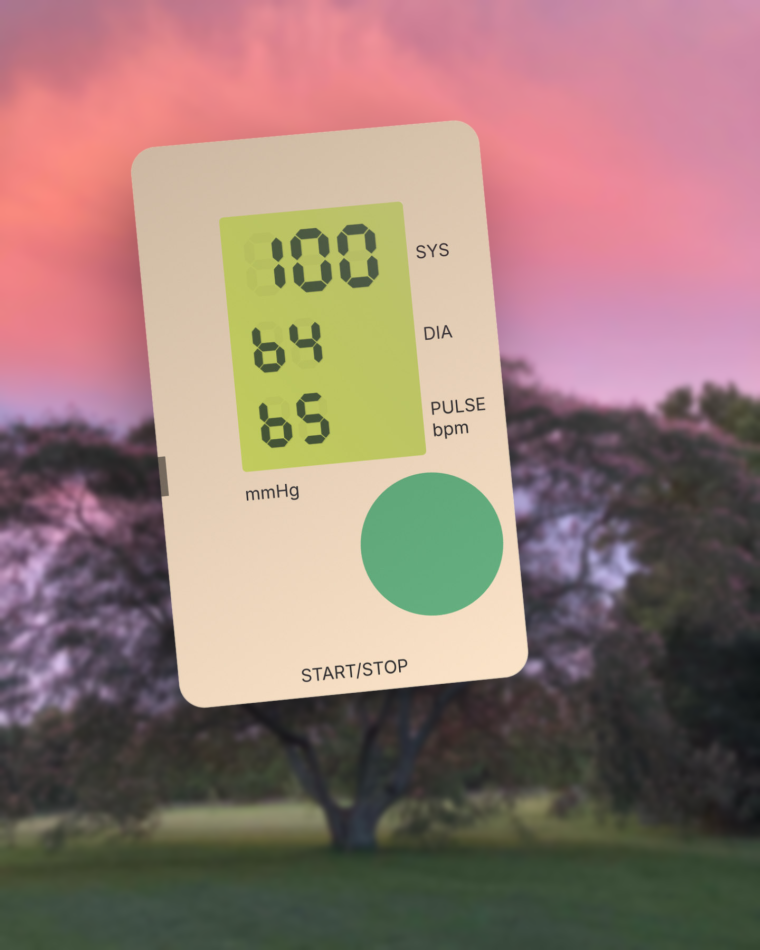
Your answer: 65 bpm
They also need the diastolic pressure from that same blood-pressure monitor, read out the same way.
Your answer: 64 mmHg
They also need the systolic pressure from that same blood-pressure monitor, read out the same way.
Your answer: 100 mmHg
